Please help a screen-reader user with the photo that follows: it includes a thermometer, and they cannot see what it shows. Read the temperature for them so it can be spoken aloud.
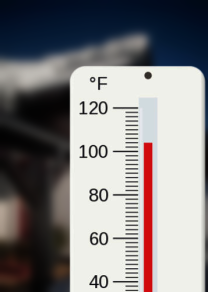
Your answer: 104 °F
